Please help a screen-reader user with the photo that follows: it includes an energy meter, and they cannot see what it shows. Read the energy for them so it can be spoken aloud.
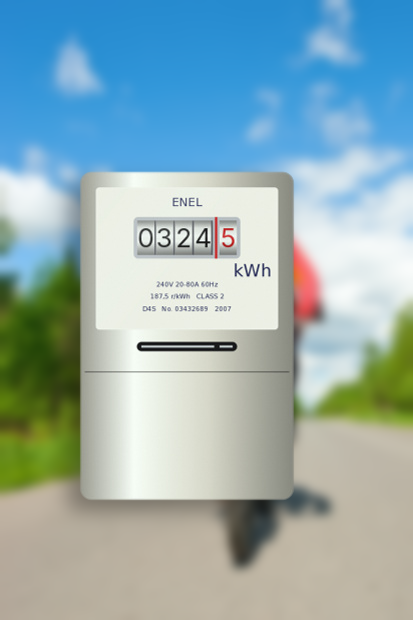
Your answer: 324.5 kWh
